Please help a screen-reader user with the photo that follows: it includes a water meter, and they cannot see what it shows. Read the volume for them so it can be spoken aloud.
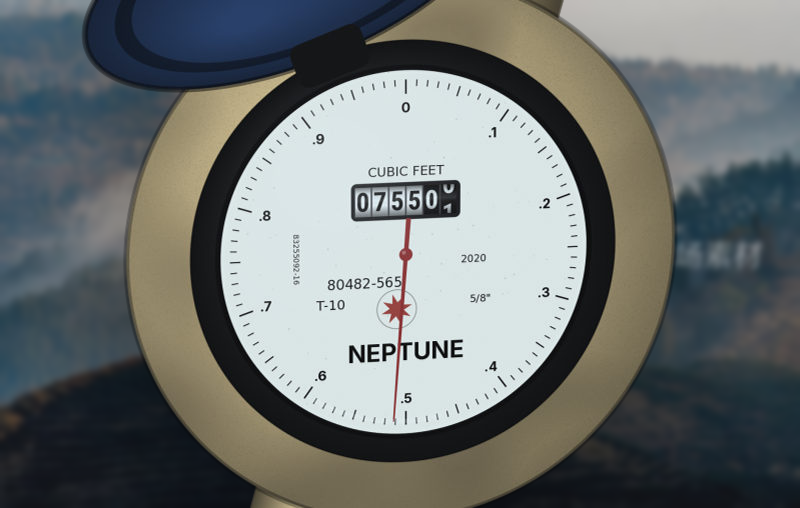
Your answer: 75500.51 ft³
